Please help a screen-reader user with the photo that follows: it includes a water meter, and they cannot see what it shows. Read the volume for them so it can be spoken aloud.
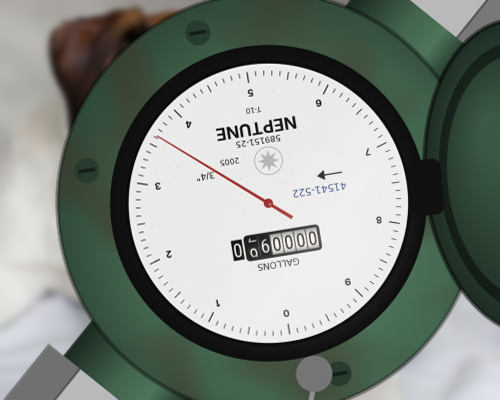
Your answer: 963.6 gal
